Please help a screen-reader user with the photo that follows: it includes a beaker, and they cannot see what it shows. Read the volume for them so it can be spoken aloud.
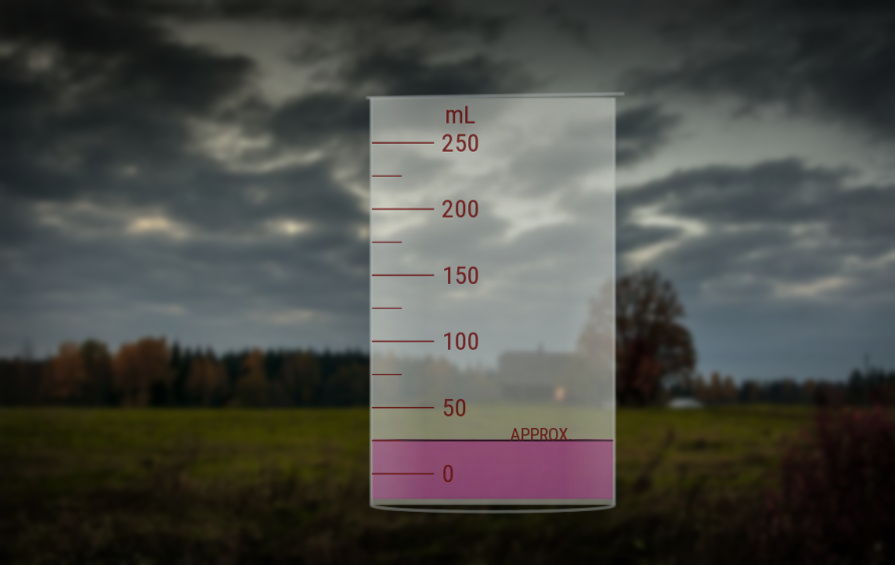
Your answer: 25 mL
